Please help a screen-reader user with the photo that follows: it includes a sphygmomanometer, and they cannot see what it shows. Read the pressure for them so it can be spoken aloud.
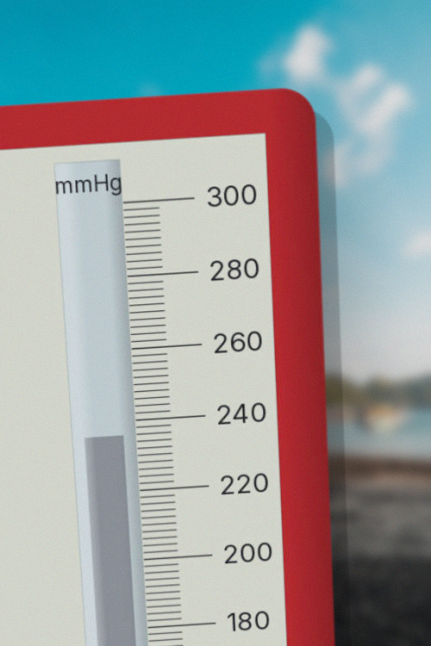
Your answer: 236 mmHg
